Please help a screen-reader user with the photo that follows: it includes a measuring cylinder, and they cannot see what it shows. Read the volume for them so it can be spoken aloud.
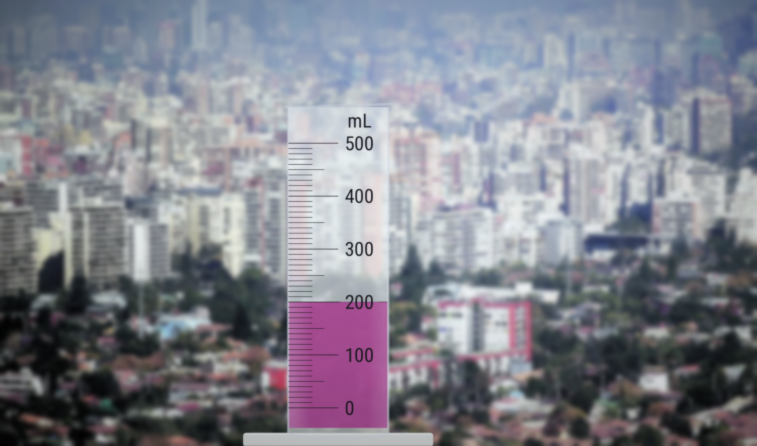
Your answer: 200 mL
